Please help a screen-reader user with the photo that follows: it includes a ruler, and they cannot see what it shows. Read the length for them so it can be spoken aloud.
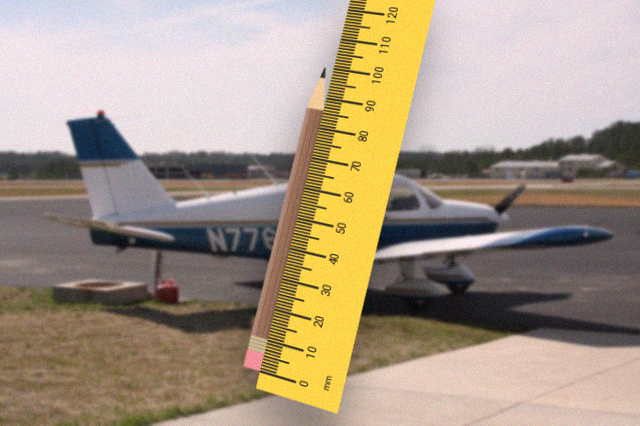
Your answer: 100 mm
